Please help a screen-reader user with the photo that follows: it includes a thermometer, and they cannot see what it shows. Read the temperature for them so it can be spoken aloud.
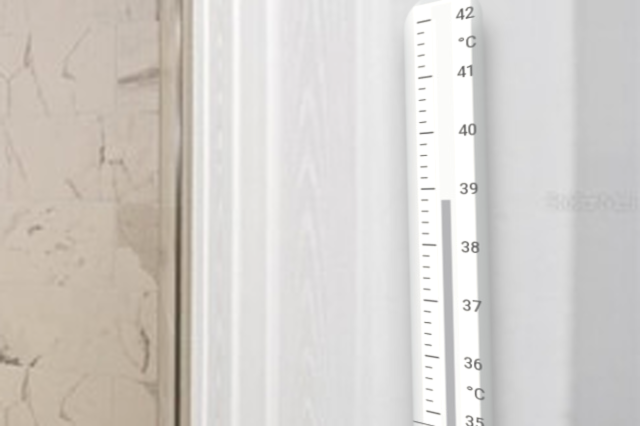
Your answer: 38.8 °C
